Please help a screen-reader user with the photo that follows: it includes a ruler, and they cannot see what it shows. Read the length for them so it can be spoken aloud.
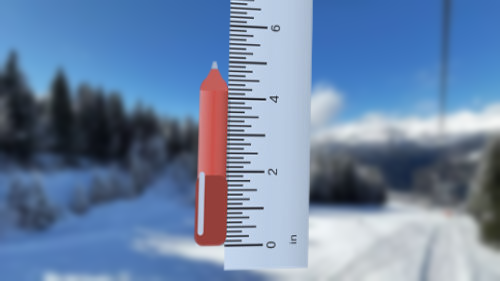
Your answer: 5 in
